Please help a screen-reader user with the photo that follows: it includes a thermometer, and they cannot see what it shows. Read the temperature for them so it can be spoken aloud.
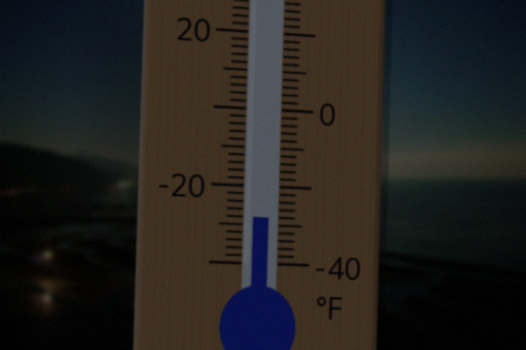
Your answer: -28 °F
